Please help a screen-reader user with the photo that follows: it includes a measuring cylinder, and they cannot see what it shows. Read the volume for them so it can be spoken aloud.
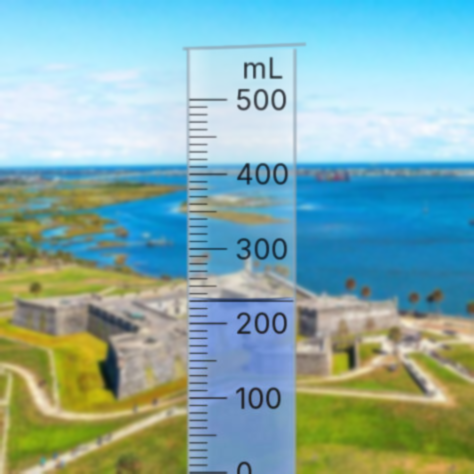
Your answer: 230 mL
